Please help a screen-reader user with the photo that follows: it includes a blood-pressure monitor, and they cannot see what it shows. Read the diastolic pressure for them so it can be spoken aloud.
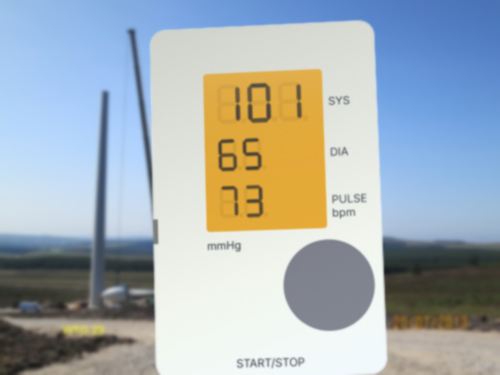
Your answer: 65 mmHg
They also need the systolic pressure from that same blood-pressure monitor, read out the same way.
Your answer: 101 mmHg
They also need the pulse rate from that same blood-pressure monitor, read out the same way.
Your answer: 73 bpm
